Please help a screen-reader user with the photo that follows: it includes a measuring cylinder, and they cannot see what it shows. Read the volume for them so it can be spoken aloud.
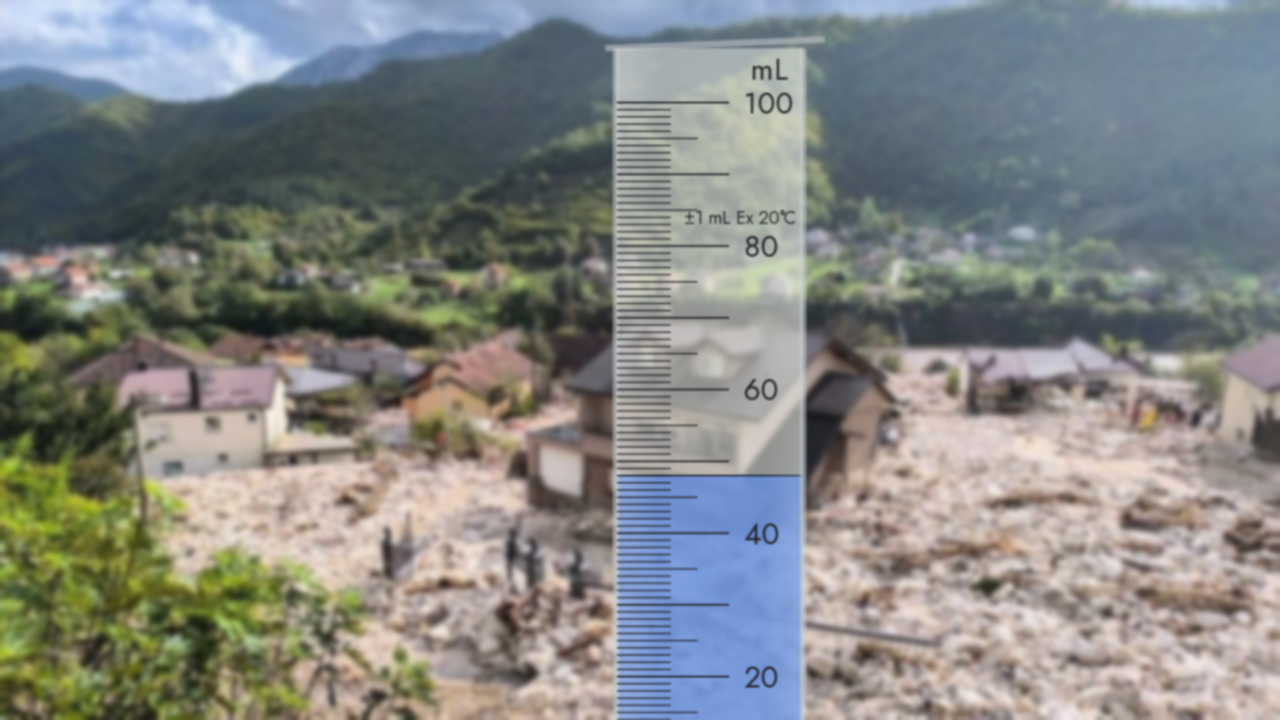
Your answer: 48 mL
